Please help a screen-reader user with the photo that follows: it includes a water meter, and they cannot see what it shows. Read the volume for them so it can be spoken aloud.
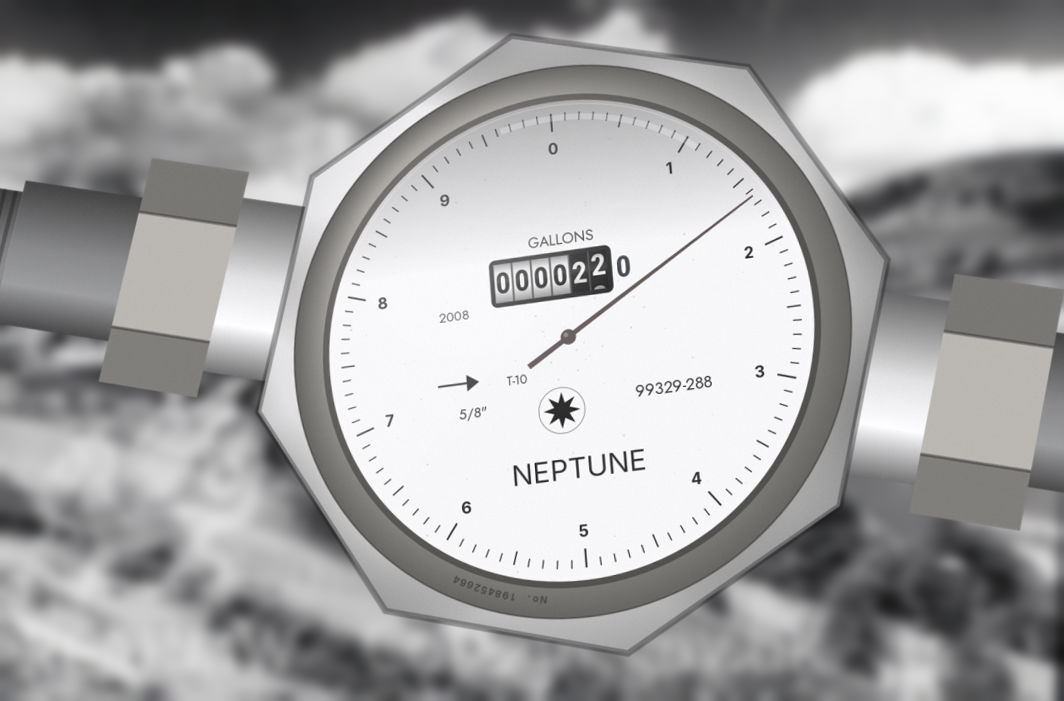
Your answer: 221.6 gal
